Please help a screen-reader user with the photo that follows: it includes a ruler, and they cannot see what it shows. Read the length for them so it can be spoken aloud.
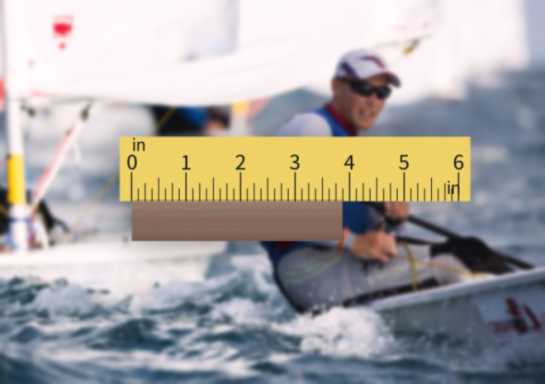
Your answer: 3.875 in
